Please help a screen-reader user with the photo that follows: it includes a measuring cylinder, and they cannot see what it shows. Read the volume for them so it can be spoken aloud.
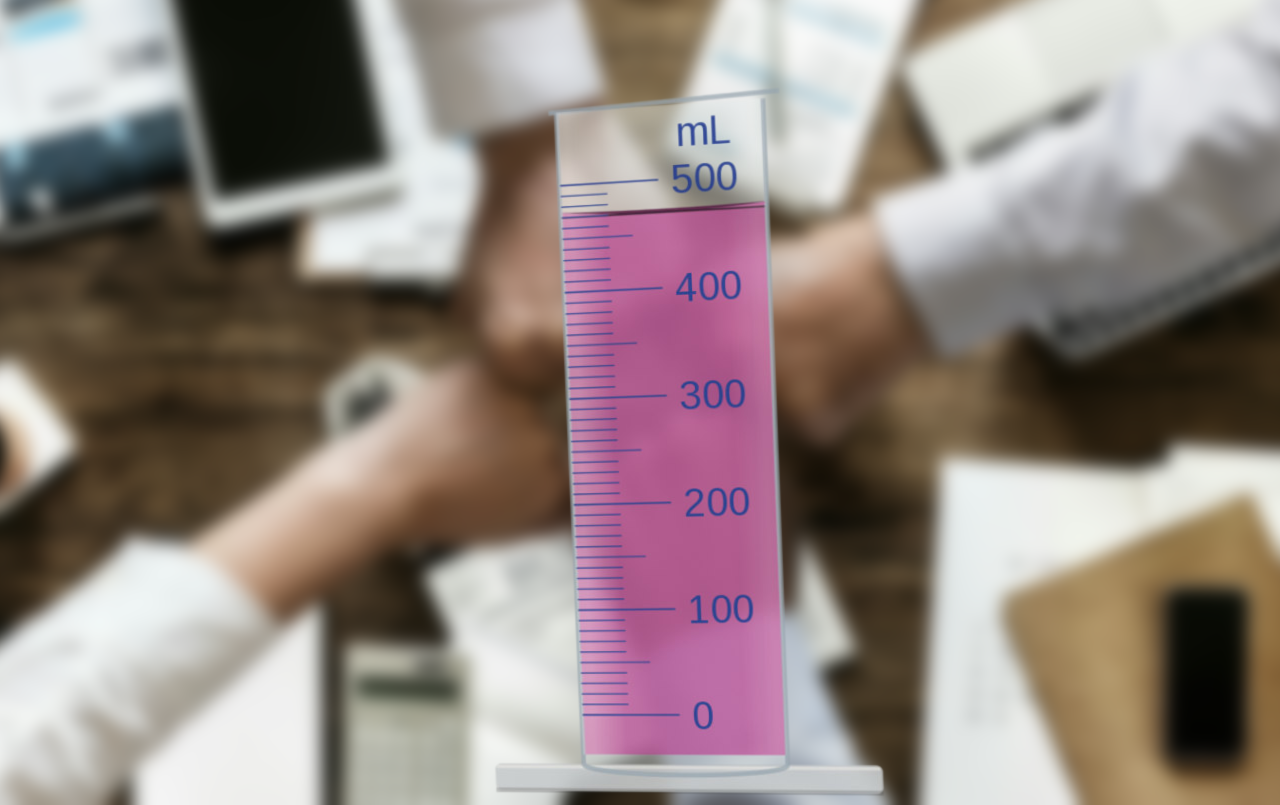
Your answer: 470 mL
